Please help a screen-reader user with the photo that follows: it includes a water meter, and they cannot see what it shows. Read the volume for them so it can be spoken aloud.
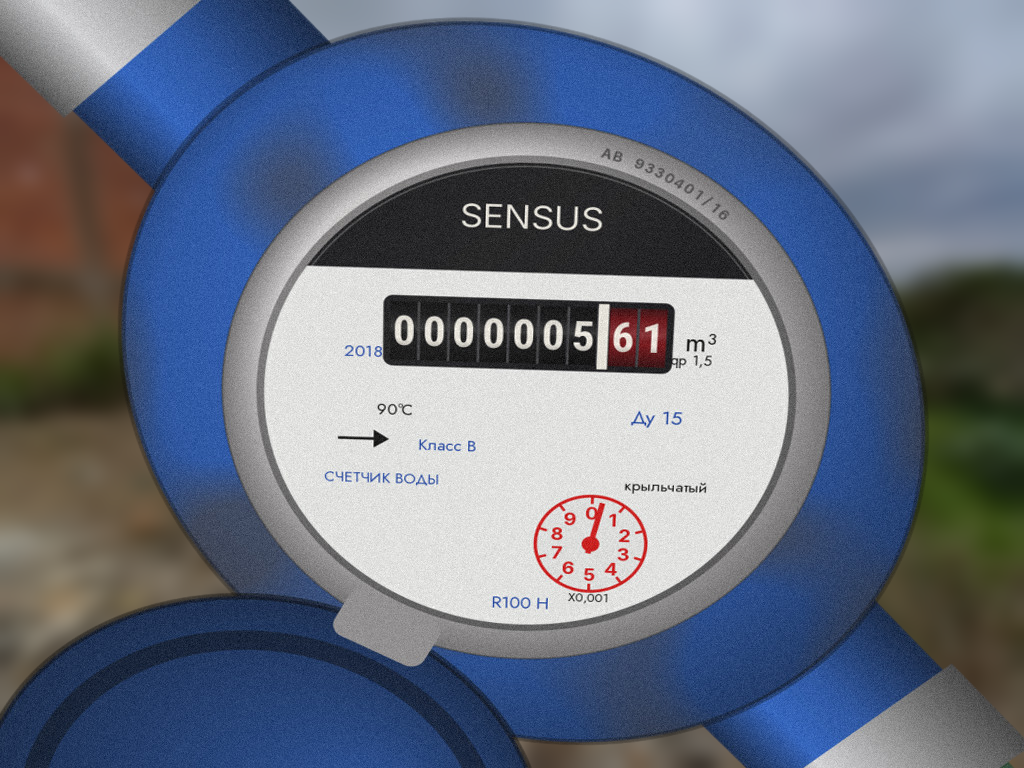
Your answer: 5.610 m³
